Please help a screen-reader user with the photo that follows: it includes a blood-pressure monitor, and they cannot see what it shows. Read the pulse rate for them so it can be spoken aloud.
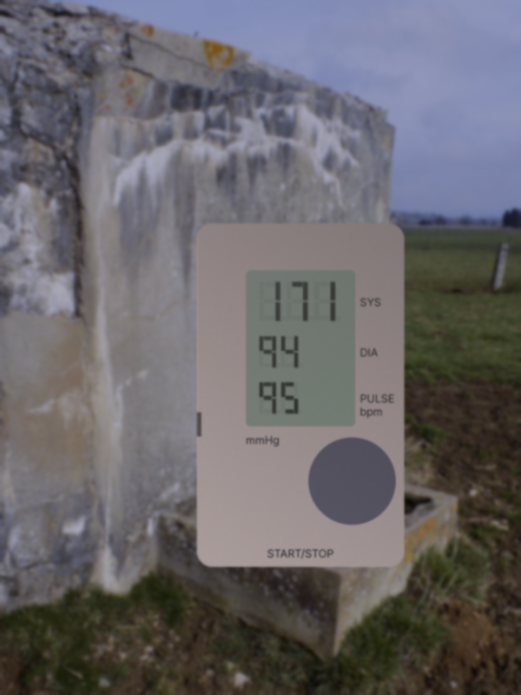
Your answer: 95 bpm
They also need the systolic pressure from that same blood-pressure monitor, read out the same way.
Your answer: 171 mmHg
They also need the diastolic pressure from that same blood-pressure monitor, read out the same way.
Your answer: 94 mmHg
